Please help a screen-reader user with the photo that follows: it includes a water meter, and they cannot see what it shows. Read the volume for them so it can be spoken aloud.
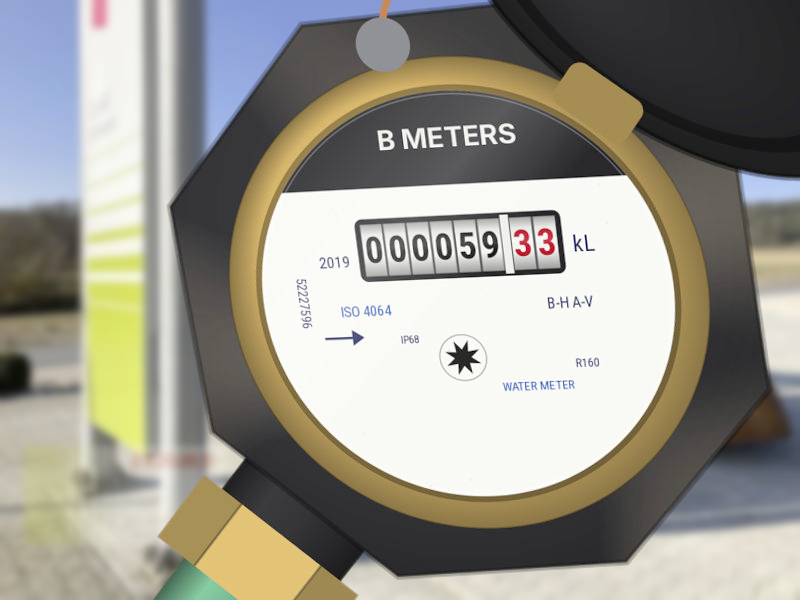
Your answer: 59.33 kL
